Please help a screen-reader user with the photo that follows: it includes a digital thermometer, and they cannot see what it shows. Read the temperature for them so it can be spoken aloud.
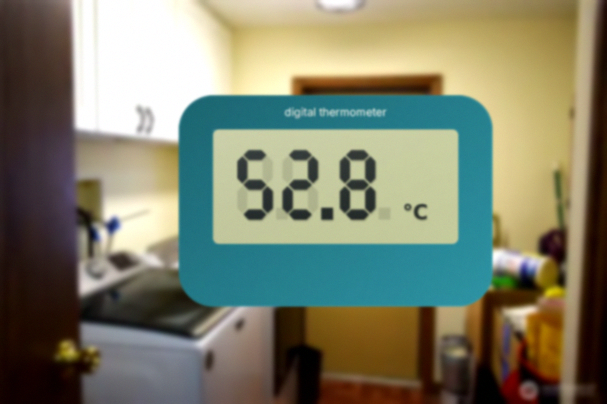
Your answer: 52.8 °C
